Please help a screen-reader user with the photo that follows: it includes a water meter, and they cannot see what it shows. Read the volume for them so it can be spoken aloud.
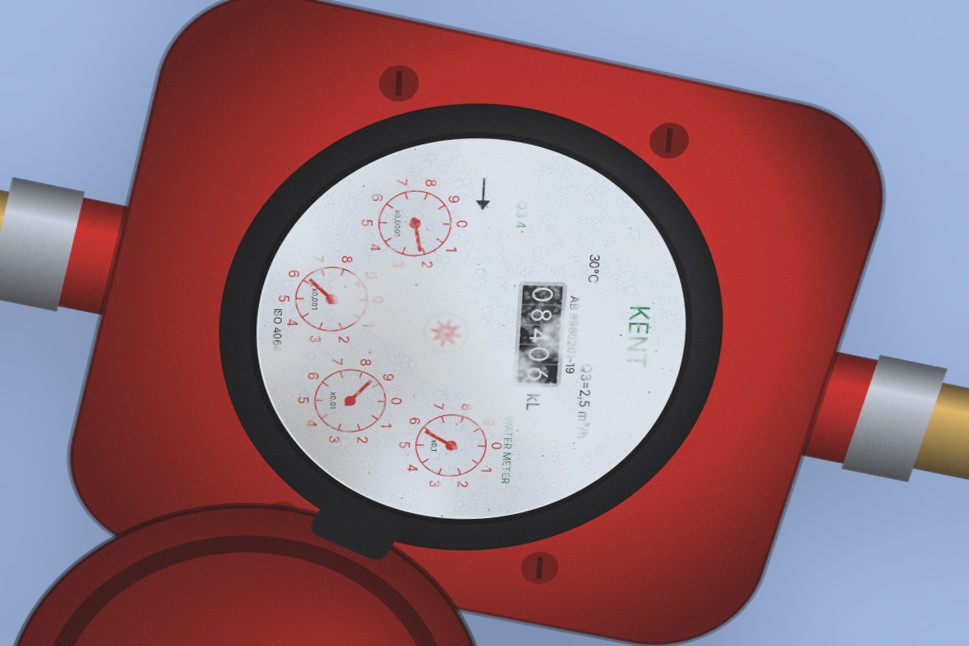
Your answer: 8406.5862 kL
